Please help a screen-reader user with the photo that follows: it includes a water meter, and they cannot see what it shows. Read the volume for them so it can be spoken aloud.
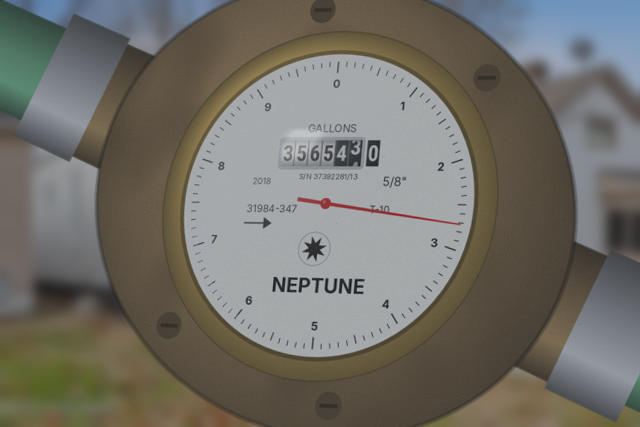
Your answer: 3565432.7 gal
